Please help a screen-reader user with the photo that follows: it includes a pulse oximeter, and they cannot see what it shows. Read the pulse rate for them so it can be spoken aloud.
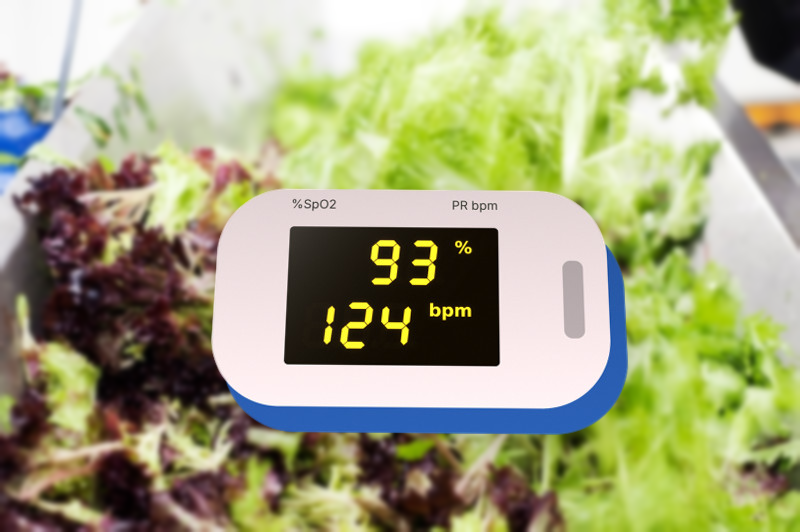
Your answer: 124 bpm
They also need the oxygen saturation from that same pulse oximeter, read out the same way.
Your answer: 93 %
